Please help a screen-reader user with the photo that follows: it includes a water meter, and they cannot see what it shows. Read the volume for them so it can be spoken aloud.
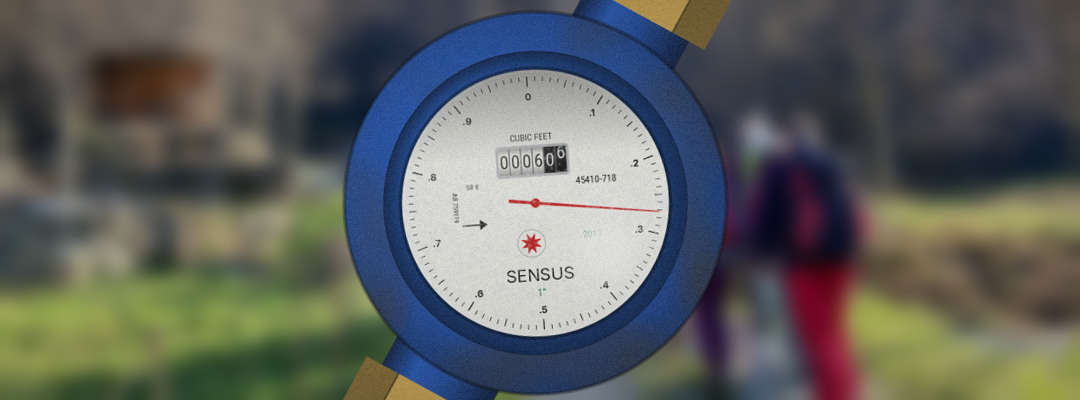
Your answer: 606.27 ft³
